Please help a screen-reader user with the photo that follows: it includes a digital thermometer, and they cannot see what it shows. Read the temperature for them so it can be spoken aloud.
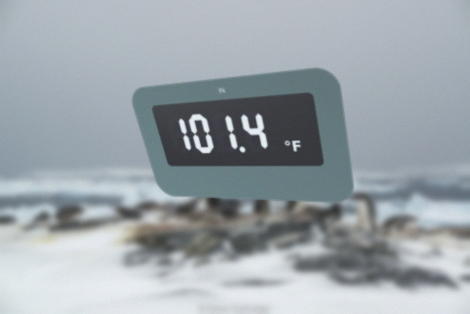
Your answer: 101.4 °F
